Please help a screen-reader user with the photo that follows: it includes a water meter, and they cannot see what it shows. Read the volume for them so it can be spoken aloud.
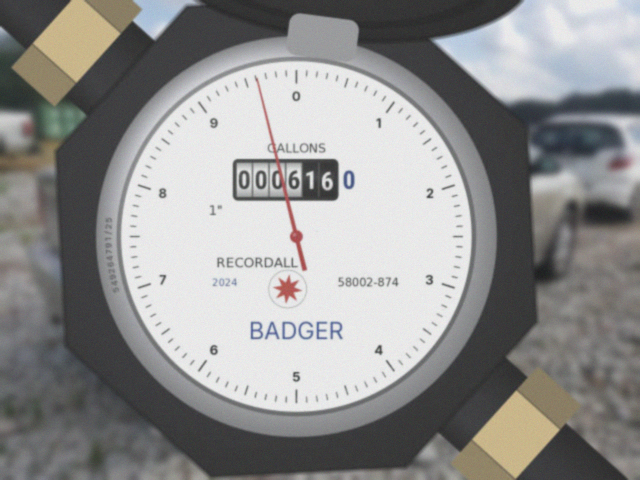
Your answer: 6159.6 gal
